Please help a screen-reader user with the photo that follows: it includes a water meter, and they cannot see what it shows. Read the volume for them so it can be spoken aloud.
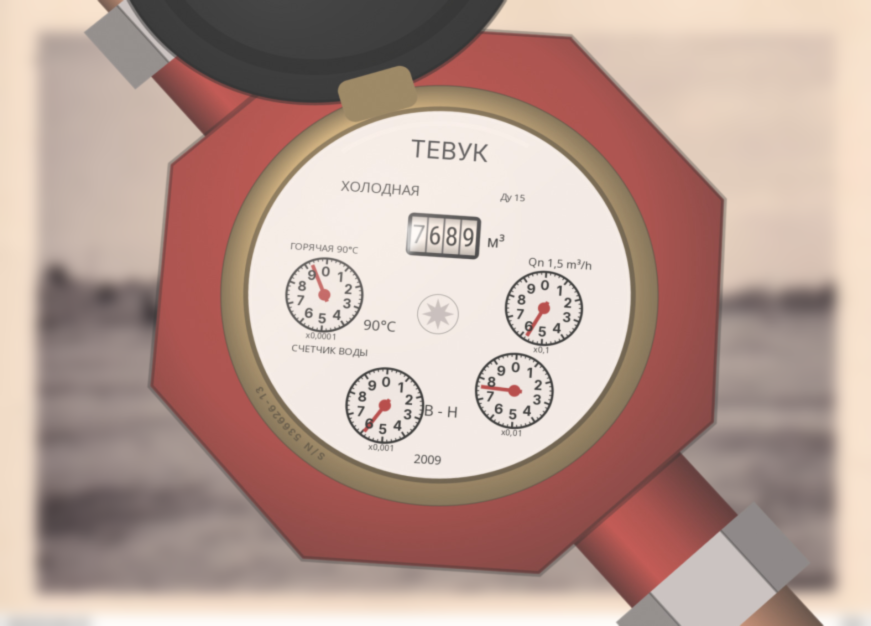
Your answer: 7689.5759 m³
